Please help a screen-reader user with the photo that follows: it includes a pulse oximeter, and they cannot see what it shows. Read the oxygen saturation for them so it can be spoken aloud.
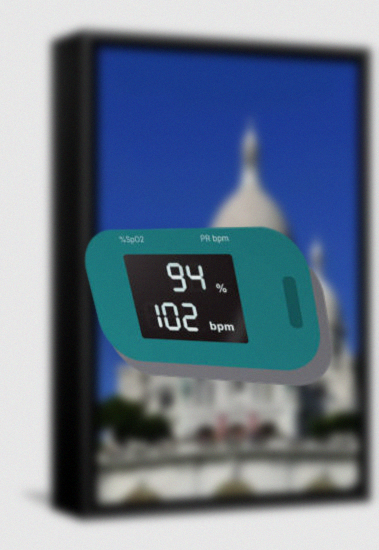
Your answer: 94 %
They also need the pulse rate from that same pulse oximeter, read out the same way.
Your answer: 102 bpm
